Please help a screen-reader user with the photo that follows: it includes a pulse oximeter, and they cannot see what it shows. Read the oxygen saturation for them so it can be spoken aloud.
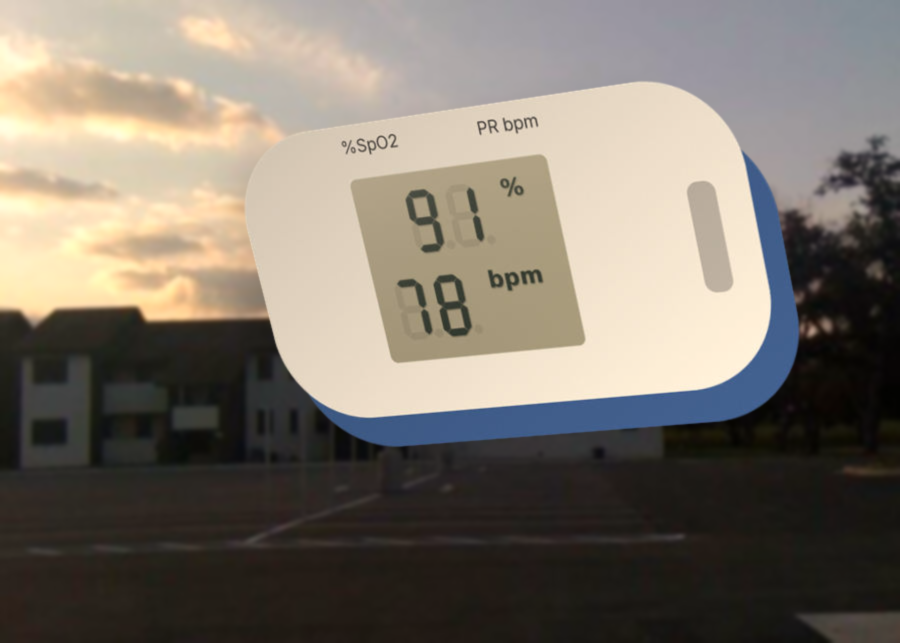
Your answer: 91 %
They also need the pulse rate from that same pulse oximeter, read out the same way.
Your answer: 78 bpm
